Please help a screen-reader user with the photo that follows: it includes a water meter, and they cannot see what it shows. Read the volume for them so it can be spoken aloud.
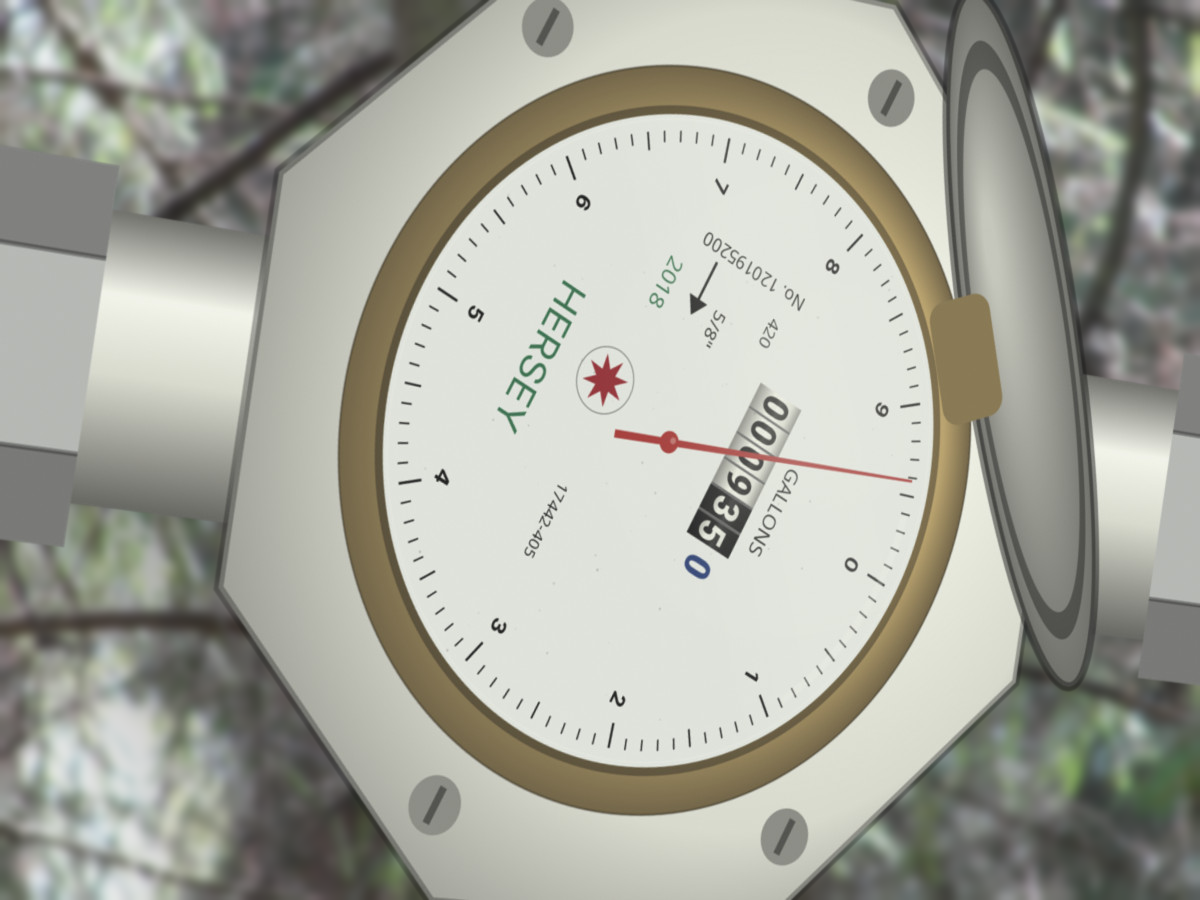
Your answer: 9349.4 gal
